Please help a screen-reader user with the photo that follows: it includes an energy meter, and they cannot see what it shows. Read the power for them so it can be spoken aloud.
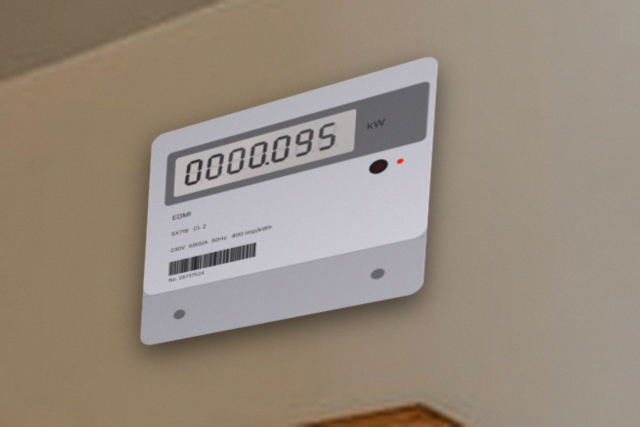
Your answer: 0.095 kW
